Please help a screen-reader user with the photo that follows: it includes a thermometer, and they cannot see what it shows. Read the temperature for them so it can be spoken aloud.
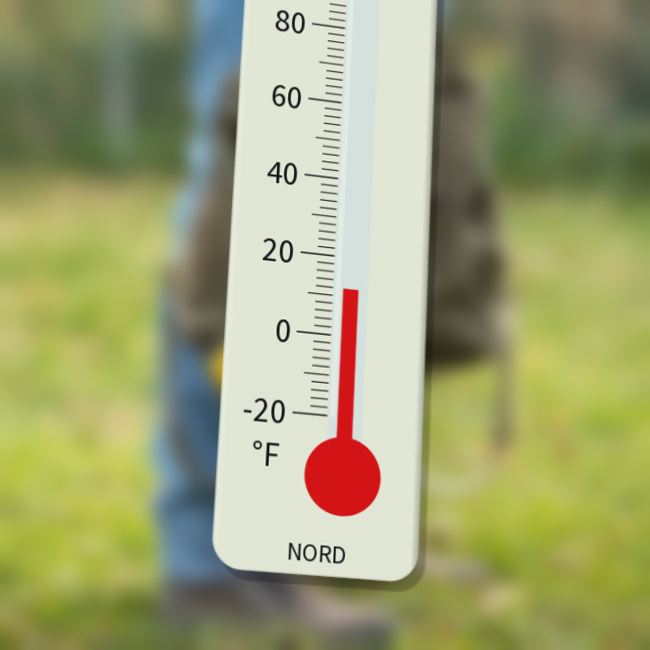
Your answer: 12 °F
